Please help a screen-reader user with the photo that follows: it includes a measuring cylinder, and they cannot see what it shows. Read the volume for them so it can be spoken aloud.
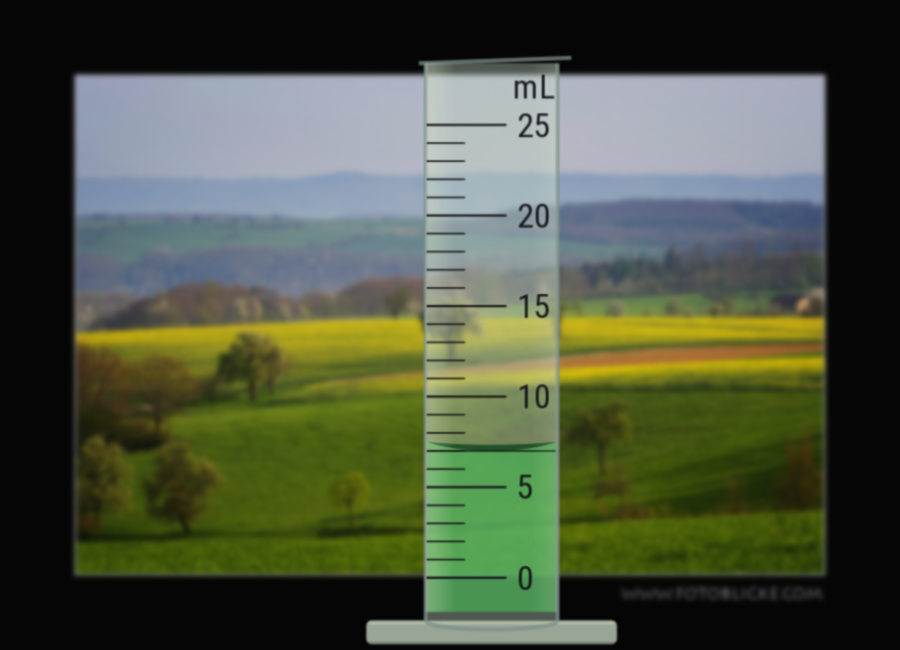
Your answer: 7 mL
